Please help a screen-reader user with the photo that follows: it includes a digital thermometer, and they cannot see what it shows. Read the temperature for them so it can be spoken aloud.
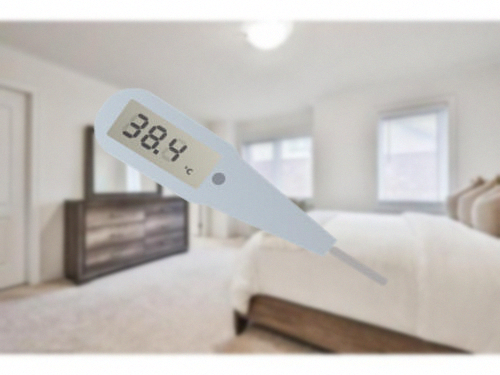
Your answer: 38.4 °C
